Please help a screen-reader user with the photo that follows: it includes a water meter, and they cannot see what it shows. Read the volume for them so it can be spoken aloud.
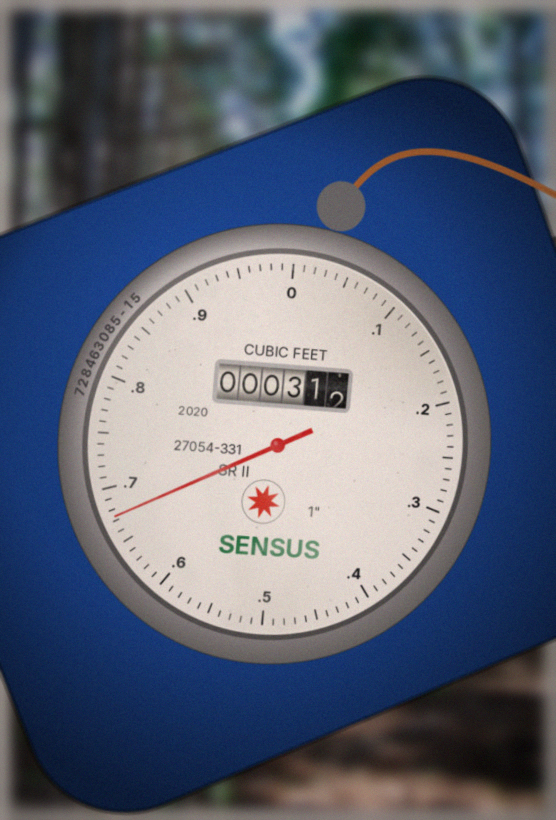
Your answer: 311.67 ft³
